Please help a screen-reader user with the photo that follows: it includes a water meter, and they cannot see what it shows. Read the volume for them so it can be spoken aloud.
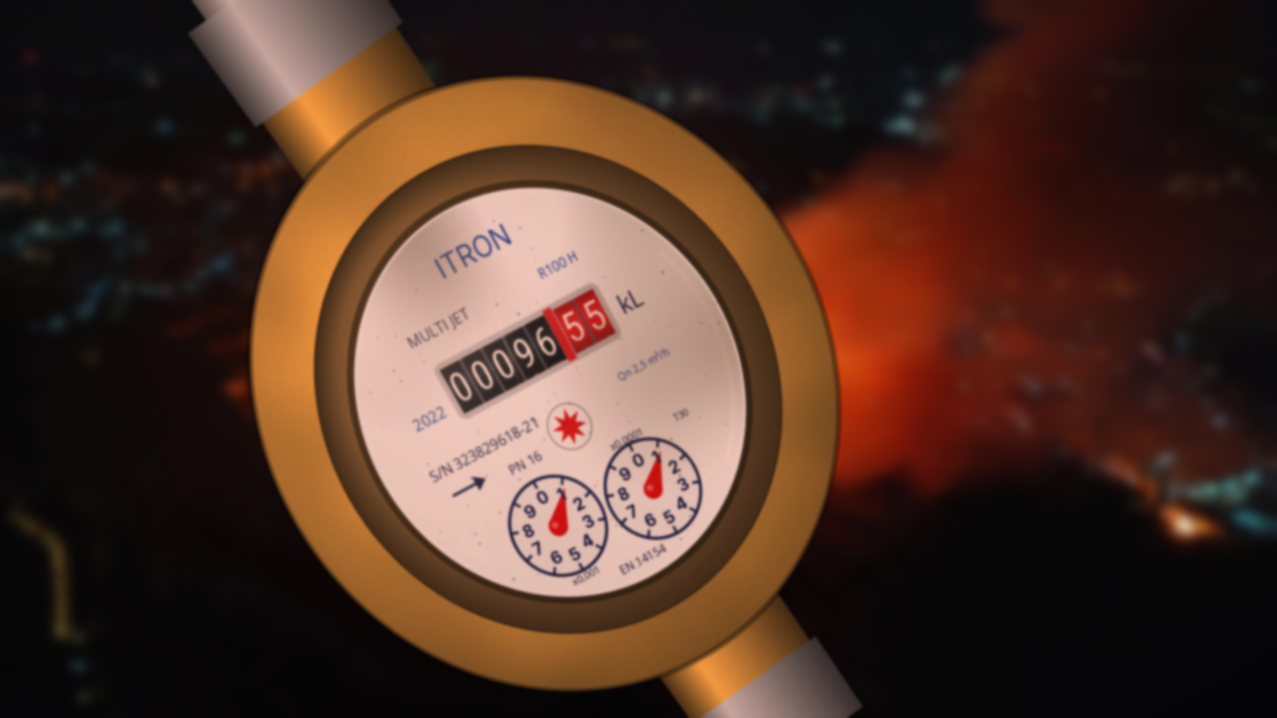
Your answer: 96.5511 kL
